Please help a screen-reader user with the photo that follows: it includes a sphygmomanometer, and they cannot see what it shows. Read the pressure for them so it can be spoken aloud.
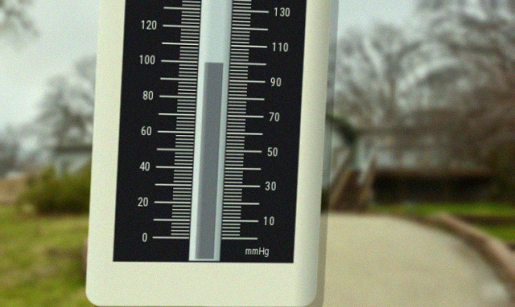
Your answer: 100 mmHg
